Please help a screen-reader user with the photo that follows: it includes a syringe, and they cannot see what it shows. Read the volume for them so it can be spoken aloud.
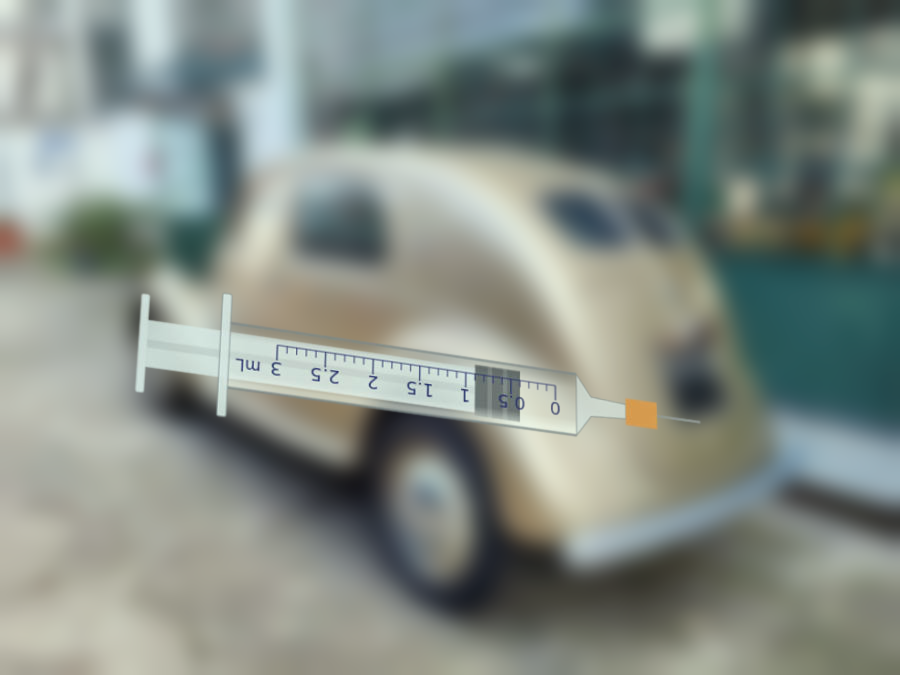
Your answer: 0.4 mL
